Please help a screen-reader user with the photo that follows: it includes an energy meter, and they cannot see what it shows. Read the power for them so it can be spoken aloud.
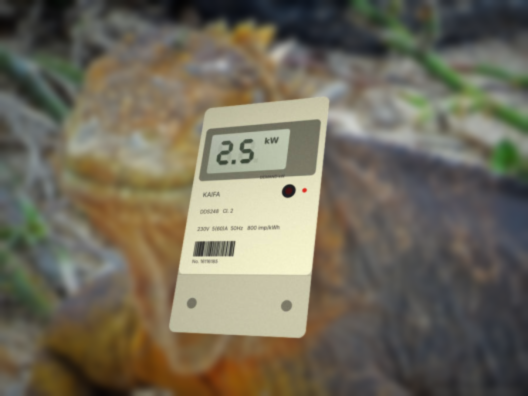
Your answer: 2.5 kW
